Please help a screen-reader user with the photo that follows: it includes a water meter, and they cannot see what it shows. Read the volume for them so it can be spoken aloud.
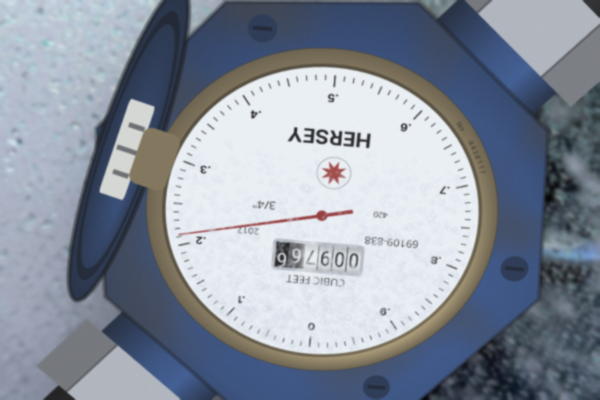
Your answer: 9766.21 ft³
